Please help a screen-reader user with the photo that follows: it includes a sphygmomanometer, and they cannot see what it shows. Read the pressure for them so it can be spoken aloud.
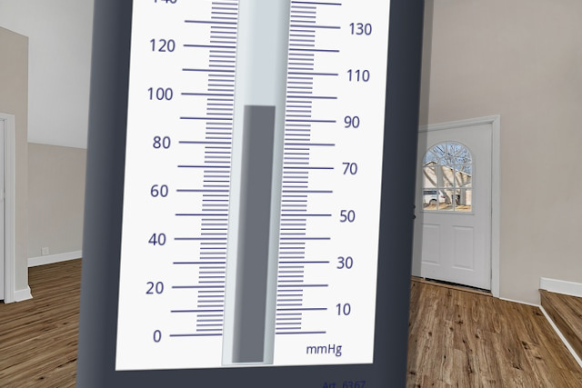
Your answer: 96 mmHg
